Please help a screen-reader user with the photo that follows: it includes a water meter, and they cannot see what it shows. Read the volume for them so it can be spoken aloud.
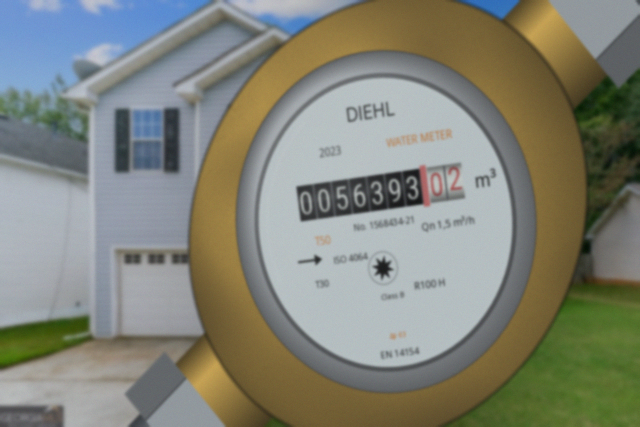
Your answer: 56393.02 m³
